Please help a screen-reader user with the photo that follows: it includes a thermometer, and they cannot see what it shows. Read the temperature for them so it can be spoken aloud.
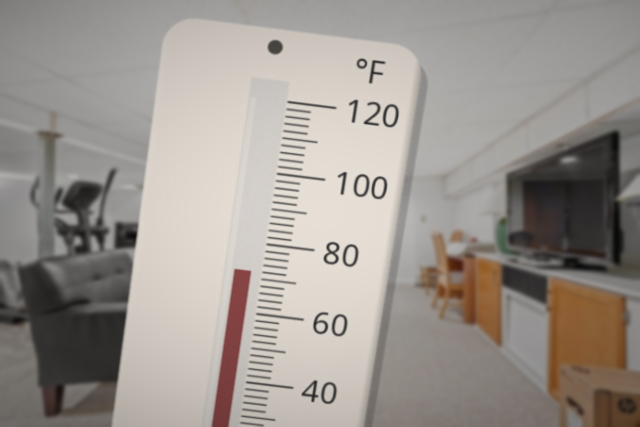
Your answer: 72 °F
